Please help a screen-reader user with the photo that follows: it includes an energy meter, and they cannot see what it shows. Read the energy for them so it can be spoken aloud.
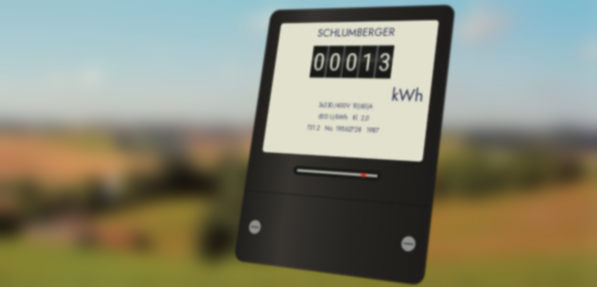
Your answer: 13 kWh
